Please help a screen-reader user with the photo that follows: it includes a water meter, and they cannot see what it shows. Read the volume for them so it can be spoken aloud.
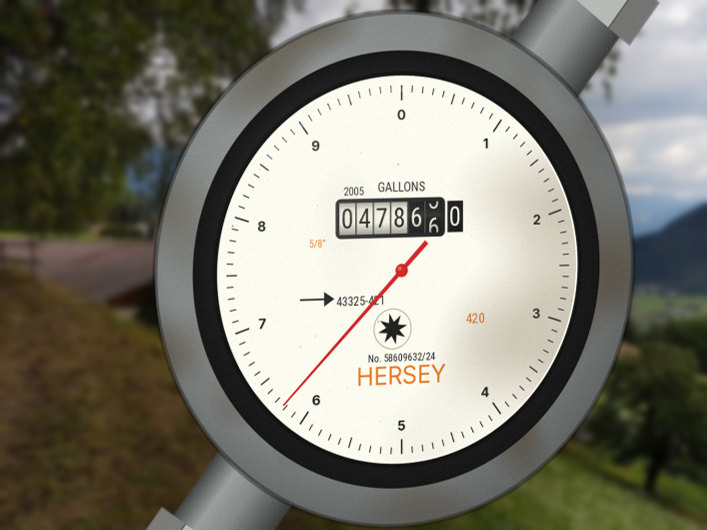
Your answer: 478656.2 gal
